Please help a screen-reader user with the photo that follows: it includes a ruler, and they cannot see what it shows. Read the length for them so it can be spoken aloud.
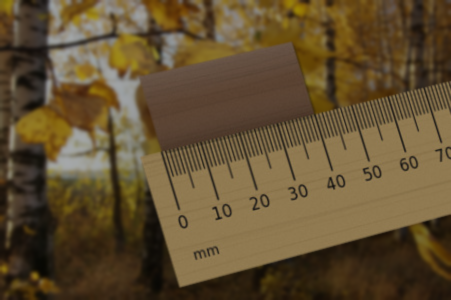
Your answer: 40 mm
